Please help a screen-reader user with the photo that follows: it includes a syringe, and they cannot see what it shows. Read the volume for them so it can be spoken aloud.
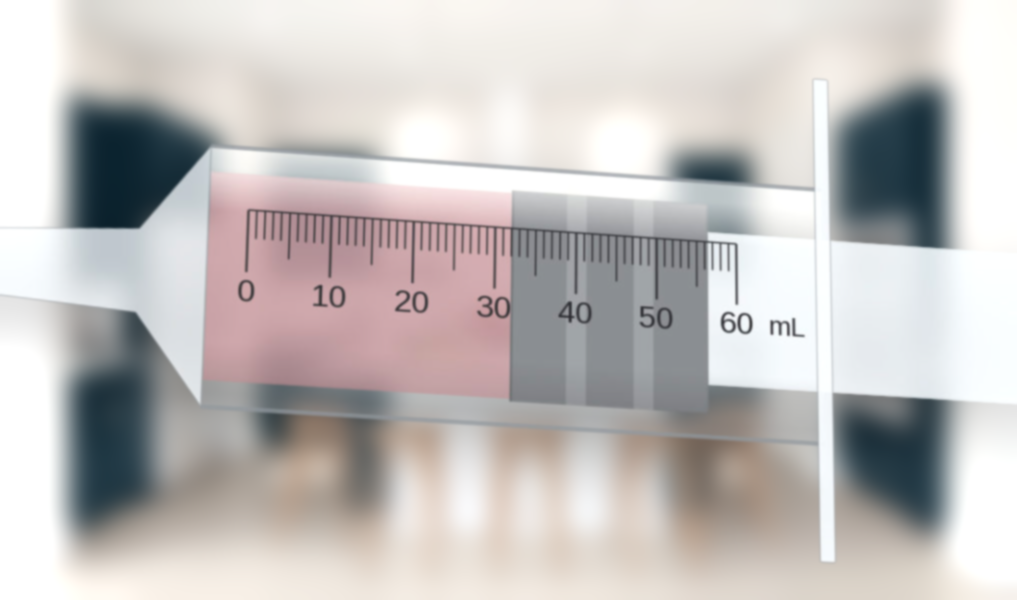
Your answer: 32 mL
